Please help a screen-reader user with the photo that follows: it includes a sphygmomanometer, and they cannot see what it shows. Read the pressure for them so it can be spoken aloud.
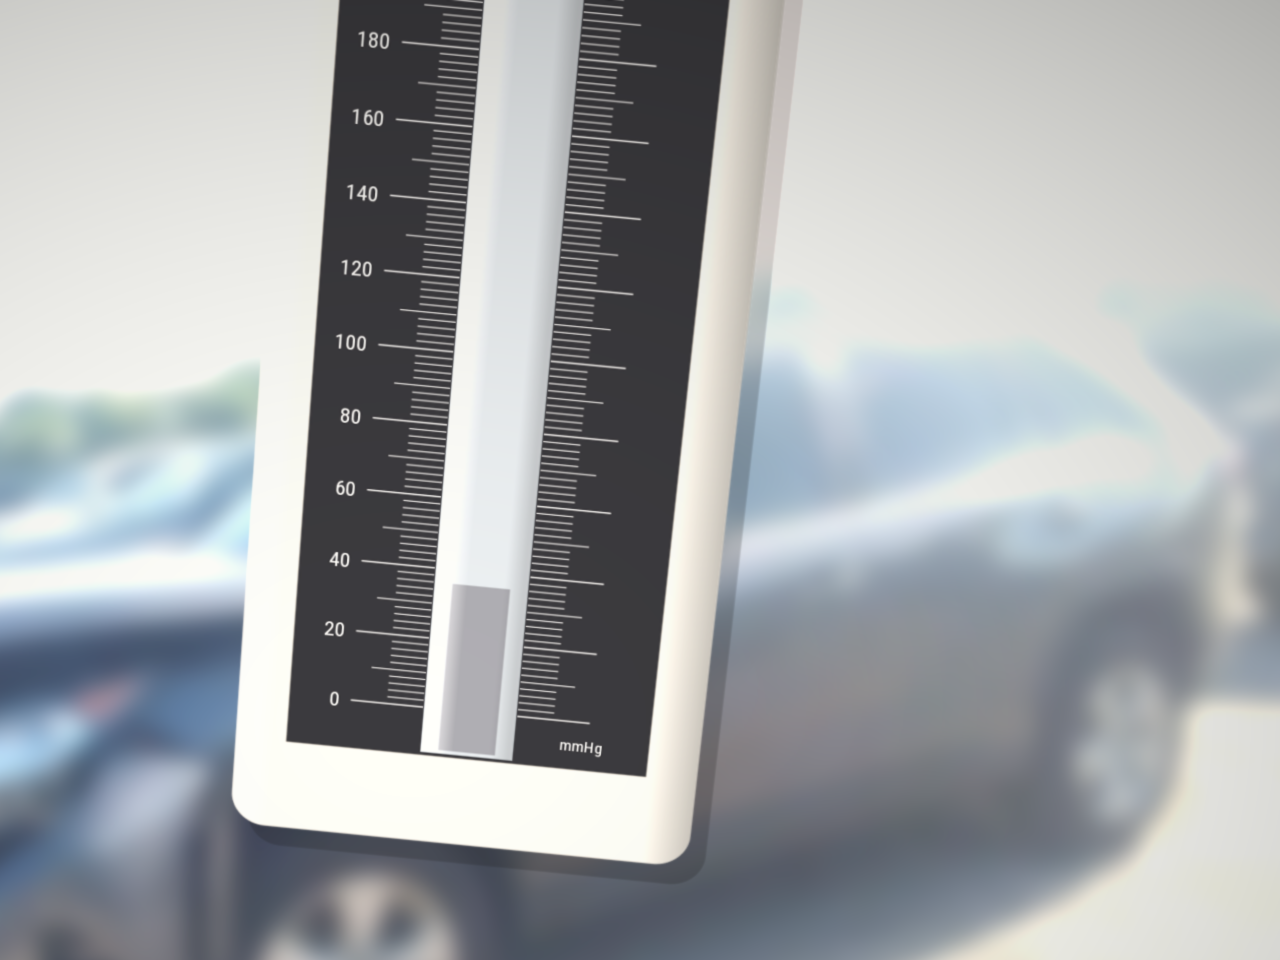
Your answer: 36 mmHg
